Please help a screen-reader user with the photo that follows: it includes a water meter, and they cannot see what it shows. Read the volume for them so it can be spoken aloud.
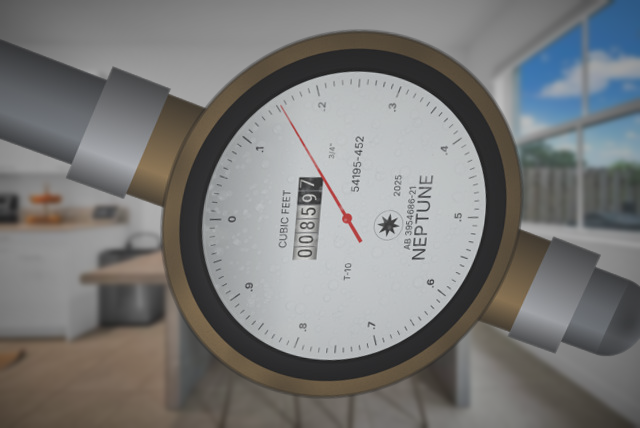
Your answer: 8597.15 ft³
